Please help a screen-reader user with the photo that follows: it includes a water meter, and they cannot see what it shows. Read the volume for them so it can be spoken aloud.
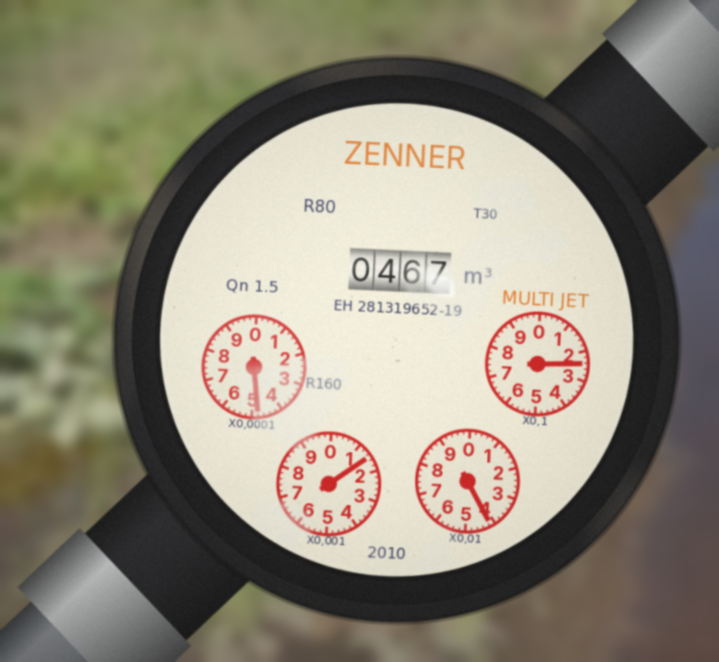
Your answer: 467.2414 m³
